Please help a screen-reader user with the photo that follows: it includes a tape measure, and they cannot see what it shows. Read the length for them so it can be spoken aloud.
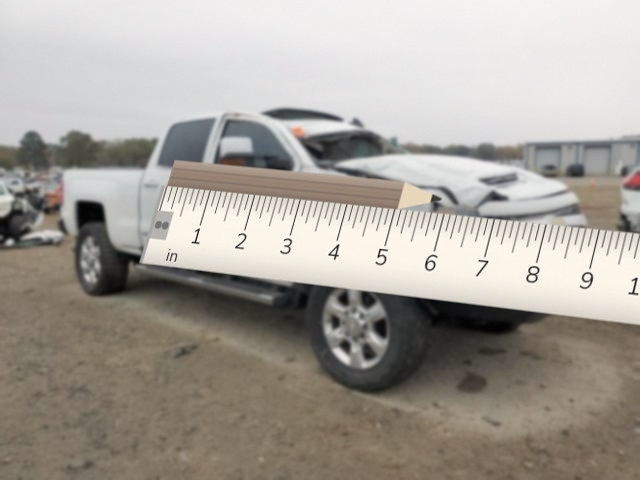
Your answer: 5.875 in
